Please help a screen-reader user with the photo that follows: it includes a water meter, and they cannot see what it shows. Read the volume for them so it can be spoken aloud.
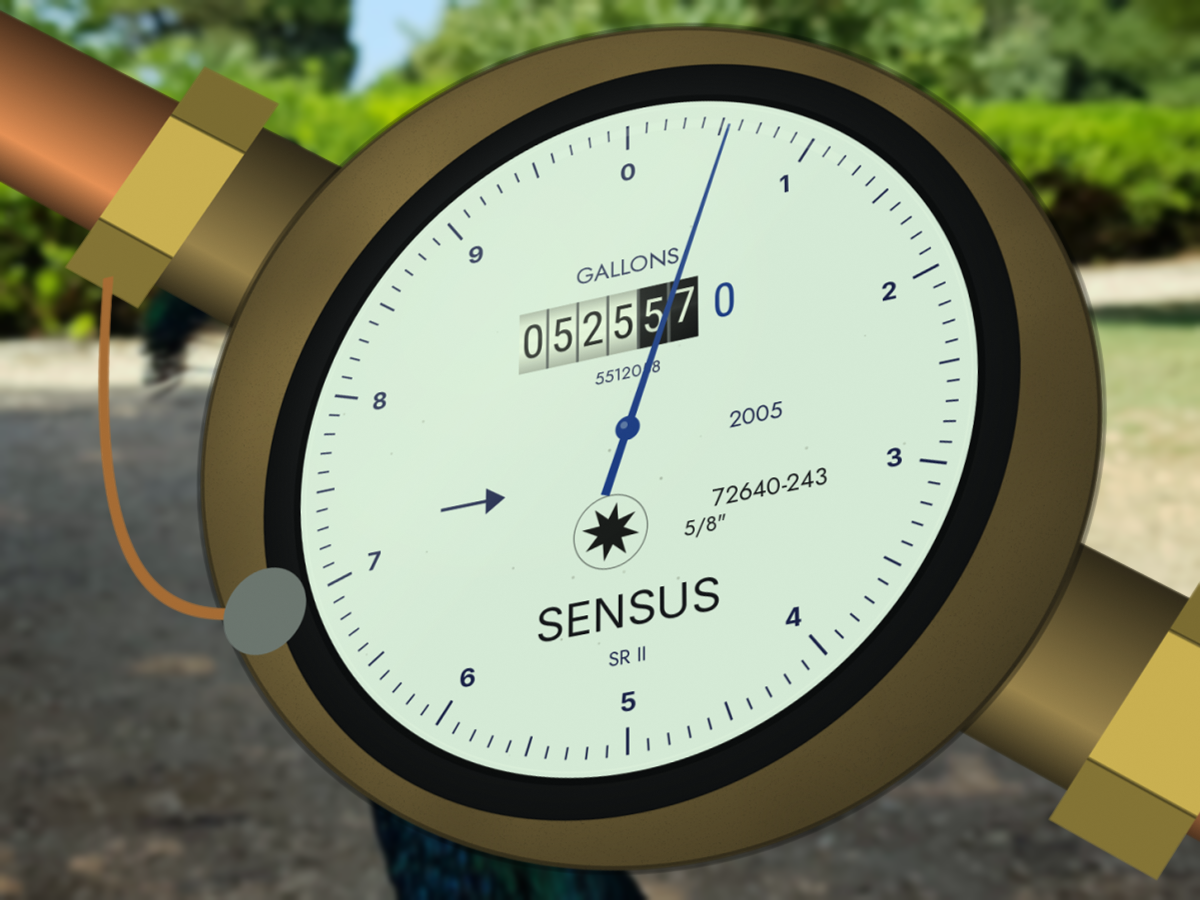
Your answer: 525570.5 gal
